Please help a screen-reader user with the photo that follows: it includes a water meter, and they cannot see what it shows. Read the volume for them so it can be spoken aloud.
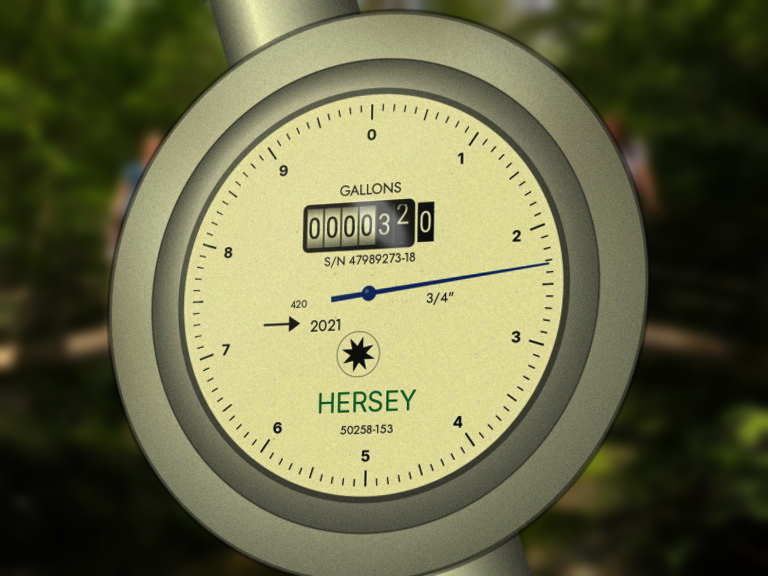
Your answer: 322.3 gal
